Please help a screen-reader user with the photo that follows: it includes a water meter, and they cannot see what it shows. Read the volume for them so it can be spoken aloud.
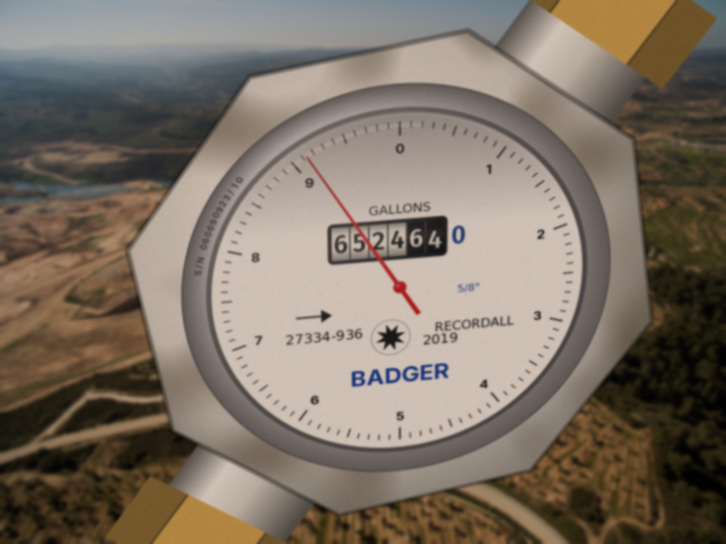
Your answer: 6524639.1 gal
